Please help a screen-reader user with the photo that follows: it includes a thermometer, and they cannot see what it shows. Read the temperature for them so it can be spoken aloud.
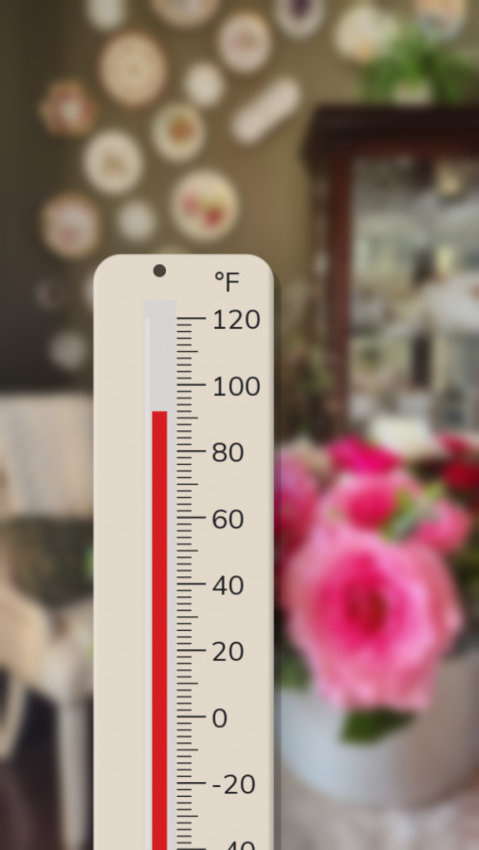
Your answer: 92 °F
